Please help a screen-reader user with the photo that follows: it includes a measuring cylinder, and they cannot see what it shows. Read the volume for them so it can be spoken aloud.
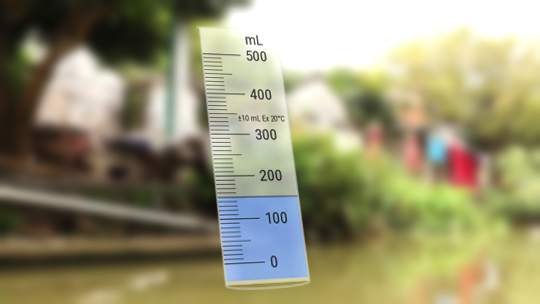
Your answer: 150 mL
